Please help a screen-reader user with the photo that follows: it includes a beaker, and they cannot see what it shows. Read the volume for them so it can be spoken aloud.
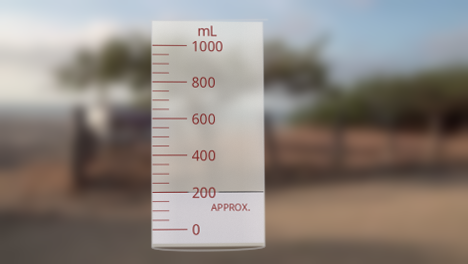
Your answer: 200 mL
